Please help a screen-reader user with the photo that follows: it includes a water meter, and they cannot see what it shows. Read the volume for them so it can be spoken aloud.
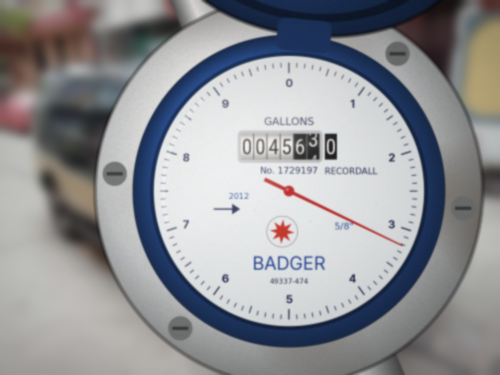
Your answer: 45633.2 gal
